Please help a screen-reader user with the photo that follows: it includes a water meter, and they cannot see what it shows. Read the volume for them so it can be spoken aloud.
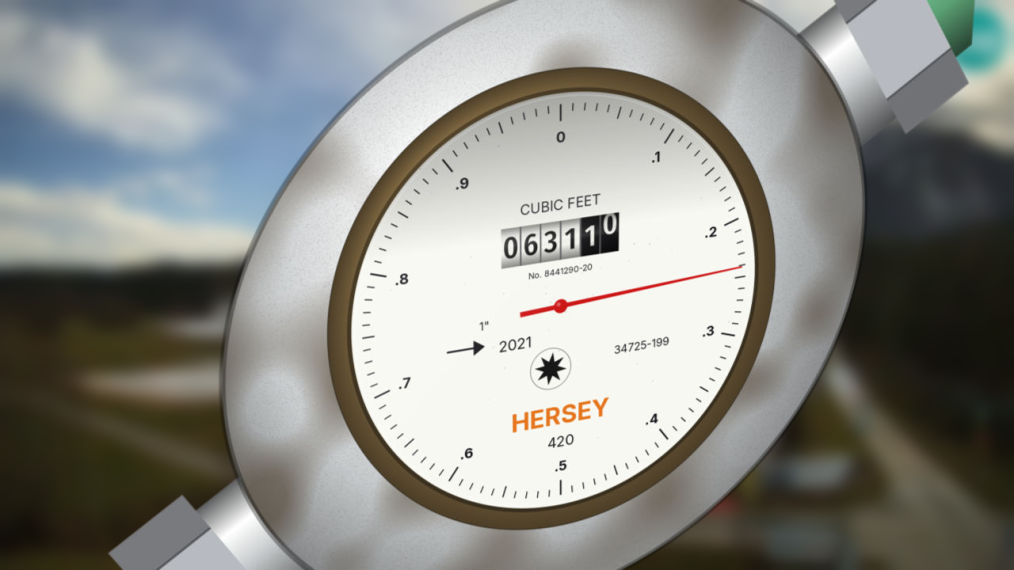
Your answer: 63110.24 ft³
